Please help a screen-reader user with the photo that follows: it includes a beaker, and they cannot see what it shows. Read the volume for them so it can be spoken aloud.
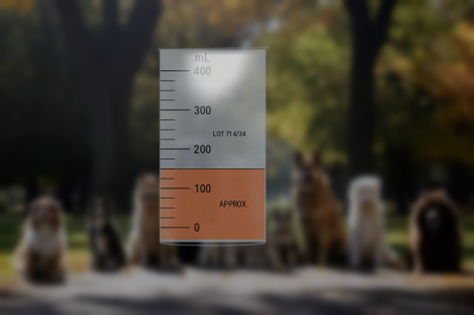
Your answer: 150 mL
